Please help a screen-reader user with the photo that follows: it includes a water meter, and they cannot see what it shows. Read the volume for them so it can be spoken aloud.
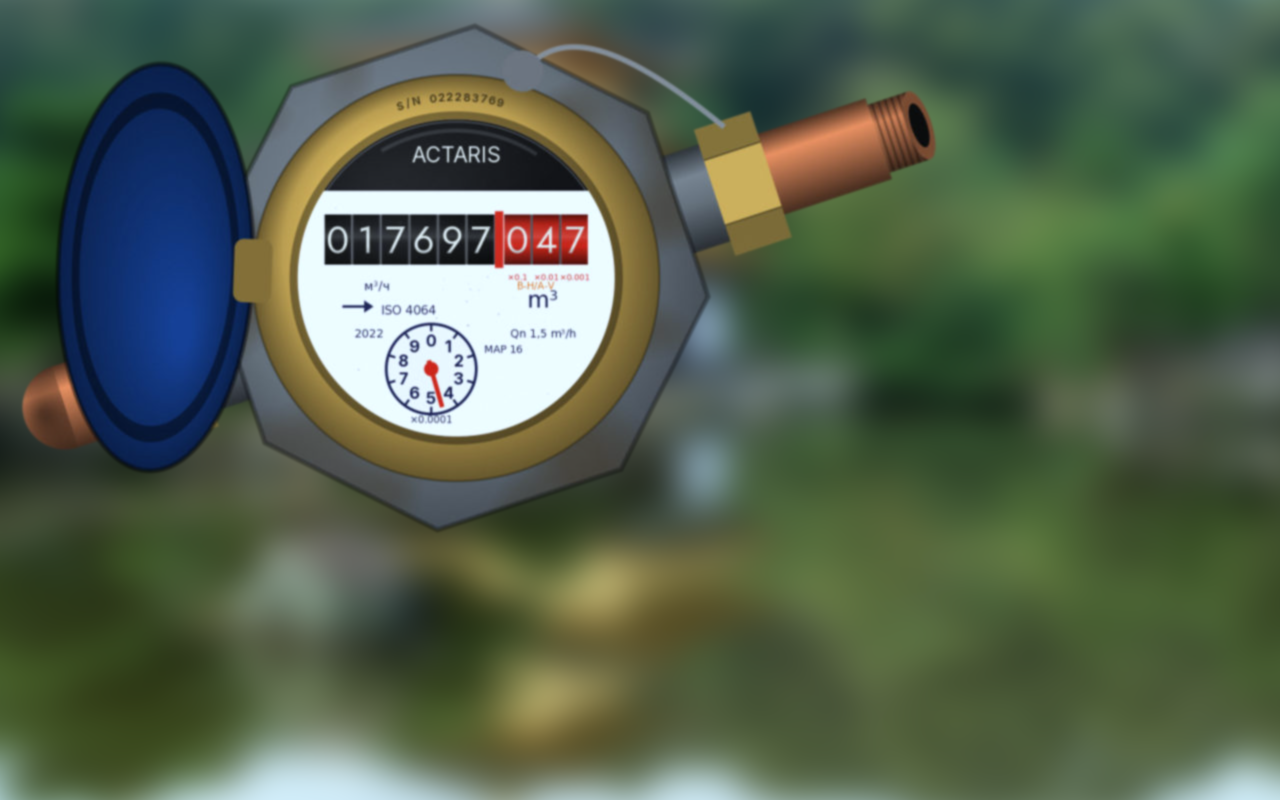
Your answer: 17697.0474 m³
